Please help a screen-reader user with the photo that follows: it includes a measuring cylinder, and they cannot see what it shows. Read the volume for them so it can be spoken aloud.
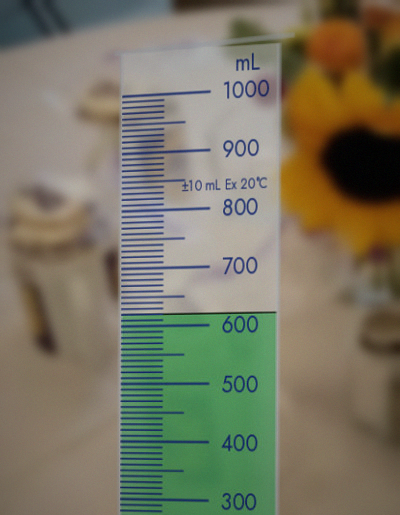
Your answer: 620 mL
